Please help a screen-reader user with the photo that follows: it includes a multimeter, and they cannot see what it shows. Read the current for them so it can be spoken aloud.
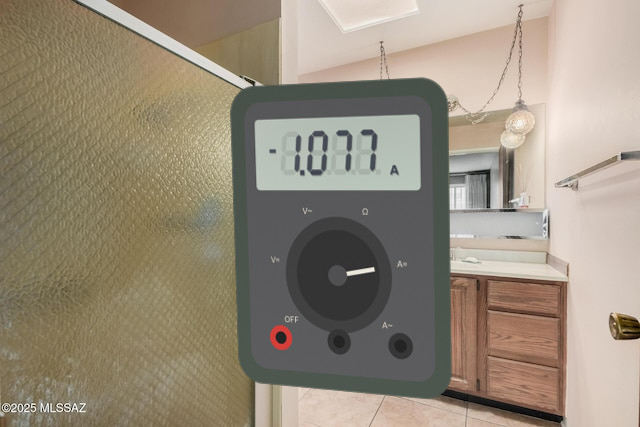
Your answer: -1.077 A
